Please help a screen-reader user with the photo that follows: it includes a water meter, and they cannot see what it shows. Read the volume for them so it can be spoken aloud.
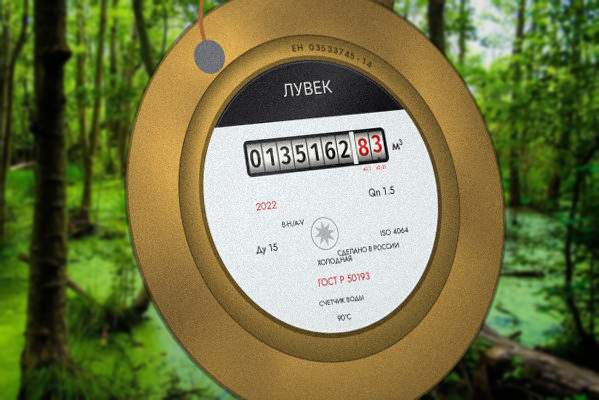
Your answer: 135162.83 m³
